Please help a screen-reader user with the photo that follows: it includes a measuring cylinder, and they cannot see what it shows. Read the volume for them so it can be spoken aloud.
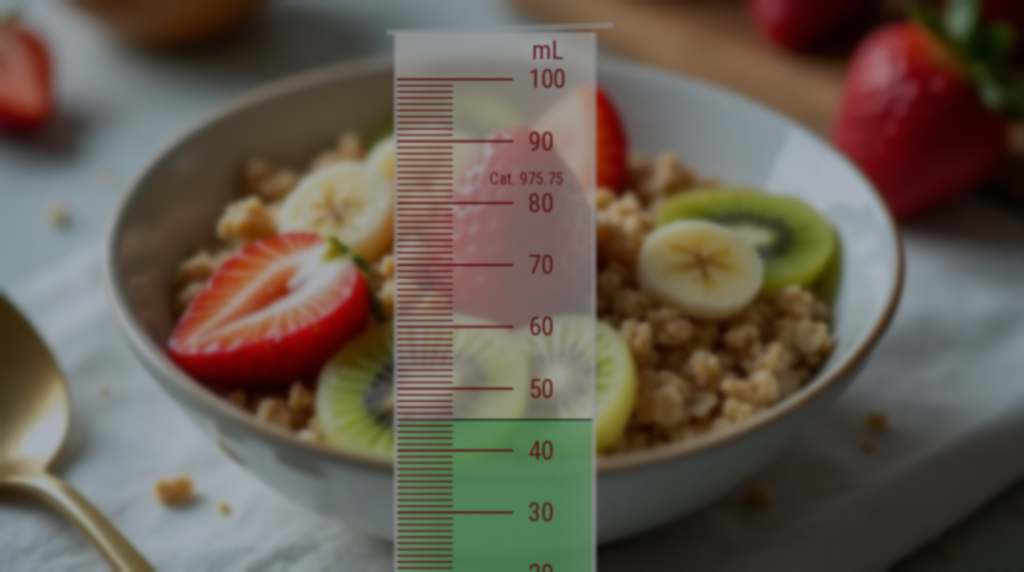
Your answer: 45 mL
